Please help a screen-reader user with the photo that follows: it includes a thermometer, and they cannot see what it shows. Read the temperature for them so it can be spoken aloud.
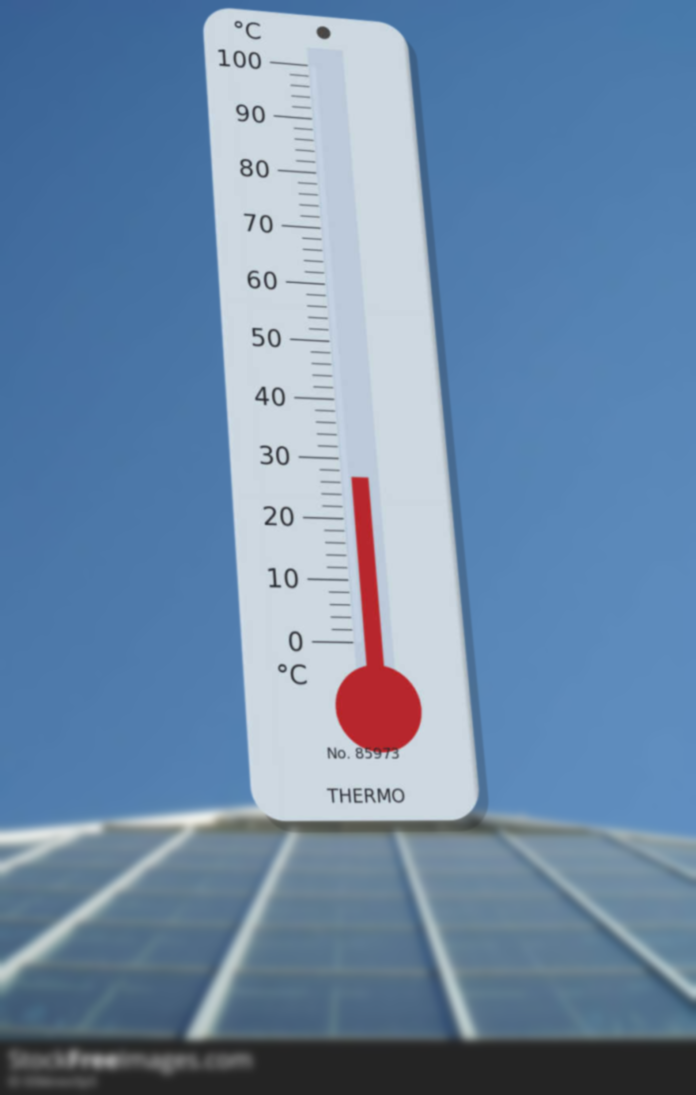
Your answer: 27 °C
